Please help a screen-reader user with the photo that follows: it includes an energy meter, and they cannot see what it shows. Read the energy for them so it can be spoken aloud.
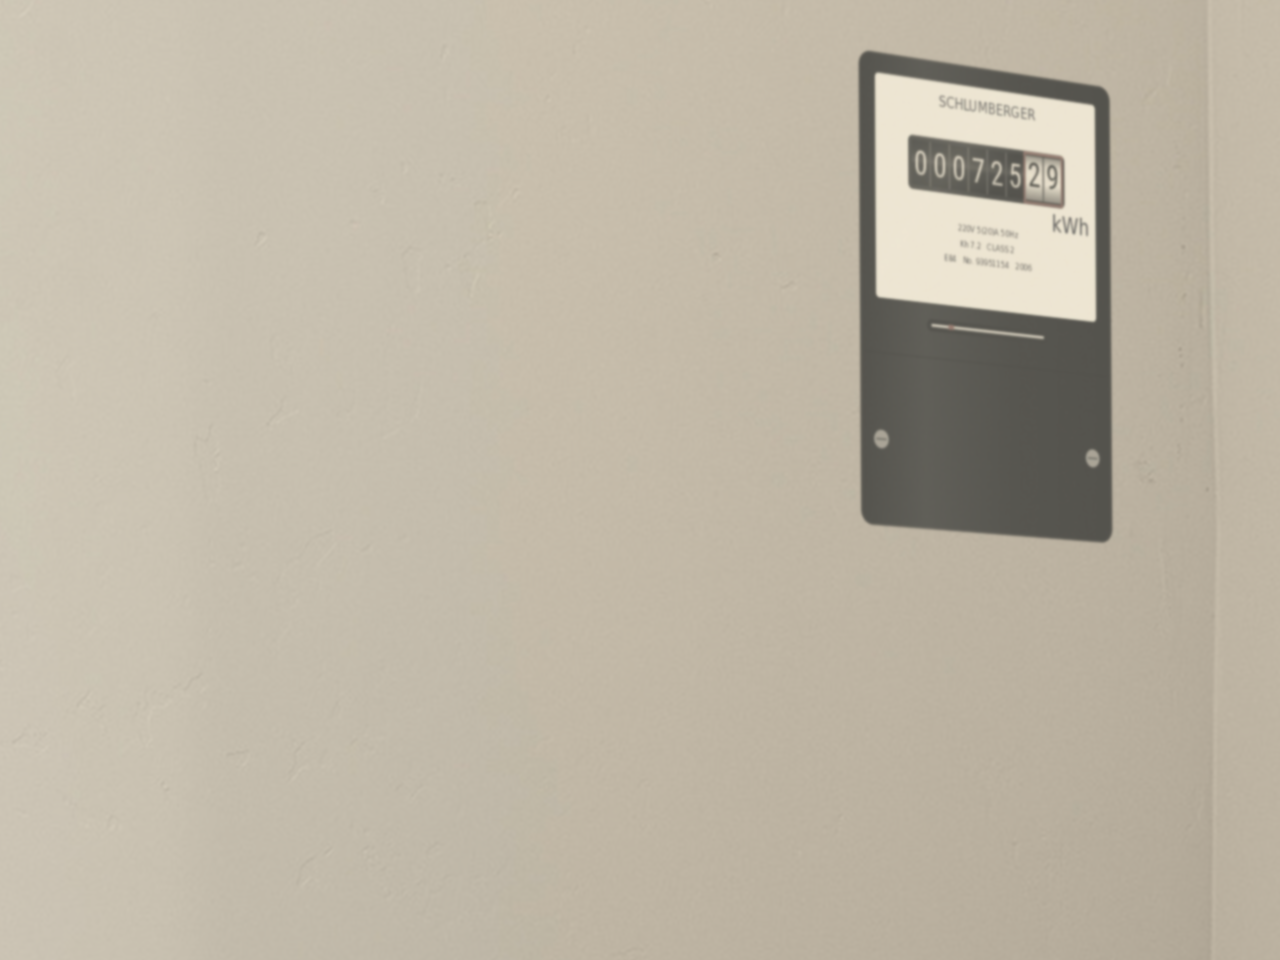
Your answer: 725.29 kWh
